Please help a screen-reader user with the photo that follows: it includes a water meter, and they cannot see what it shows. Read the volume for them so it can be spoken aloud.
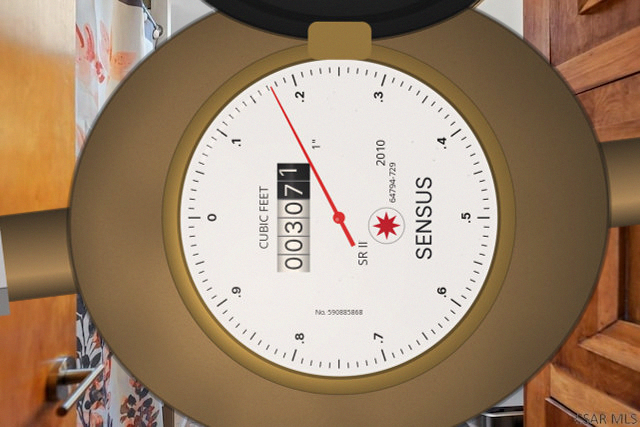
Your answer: 3071.17 ft³
